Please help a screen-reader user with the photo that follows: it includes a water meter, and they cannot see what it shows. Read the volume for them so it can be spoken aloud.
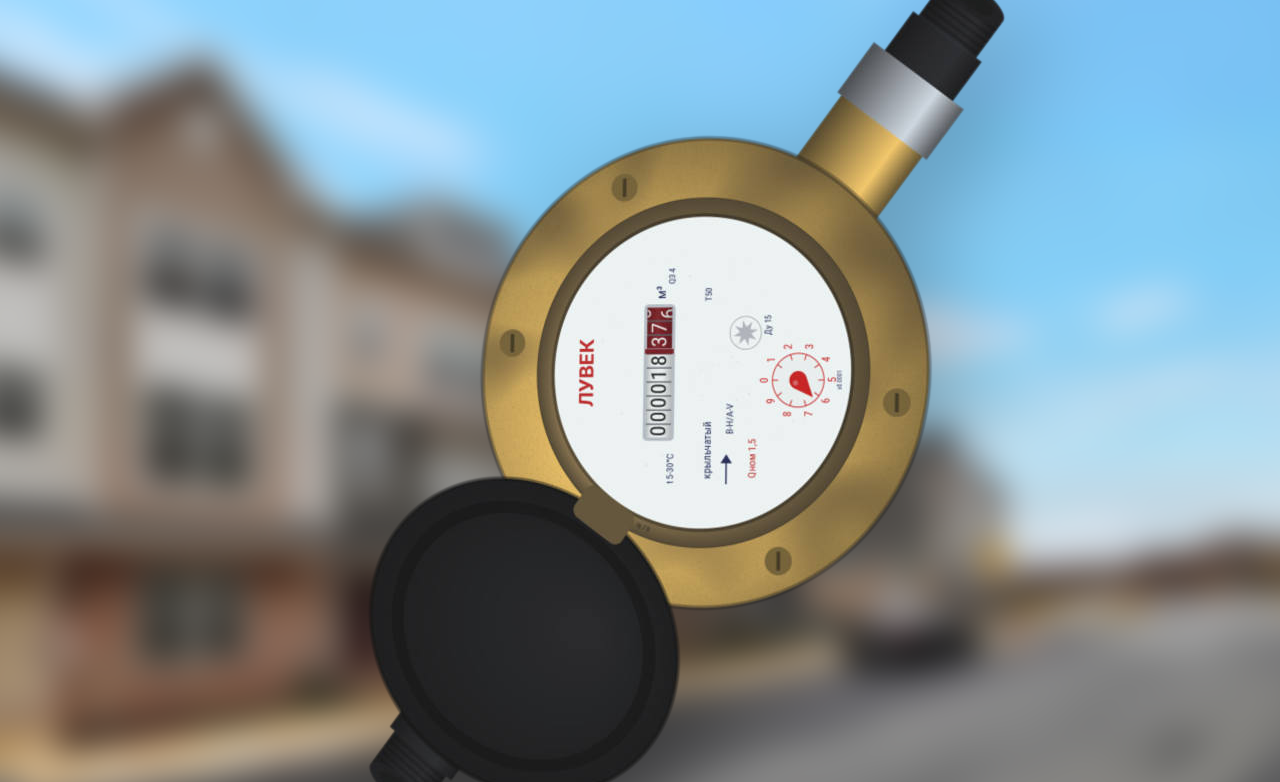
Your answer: 18.3756 m³
